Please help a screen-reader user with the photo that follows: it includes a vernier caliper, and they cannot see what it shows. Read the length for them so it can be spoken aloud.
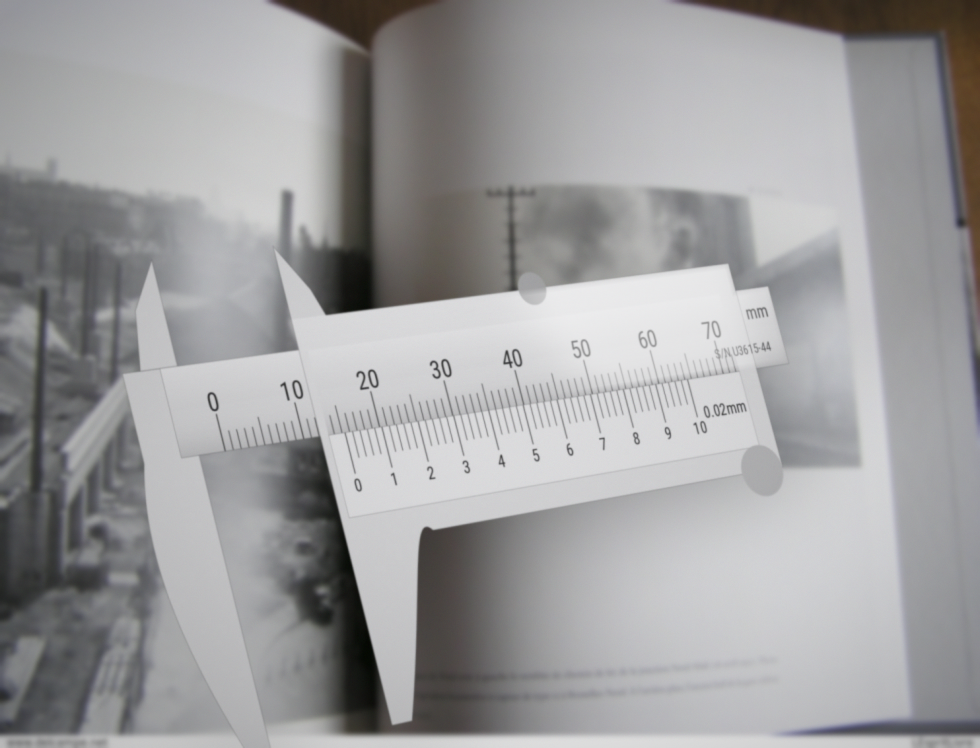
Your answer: 15.4 mm
